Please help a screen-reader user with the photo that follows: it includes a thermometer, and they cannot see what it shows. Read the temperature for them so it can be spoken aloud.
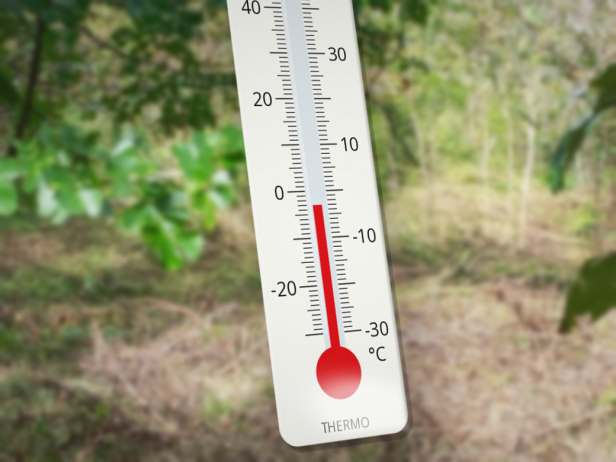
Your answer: -3 °C
